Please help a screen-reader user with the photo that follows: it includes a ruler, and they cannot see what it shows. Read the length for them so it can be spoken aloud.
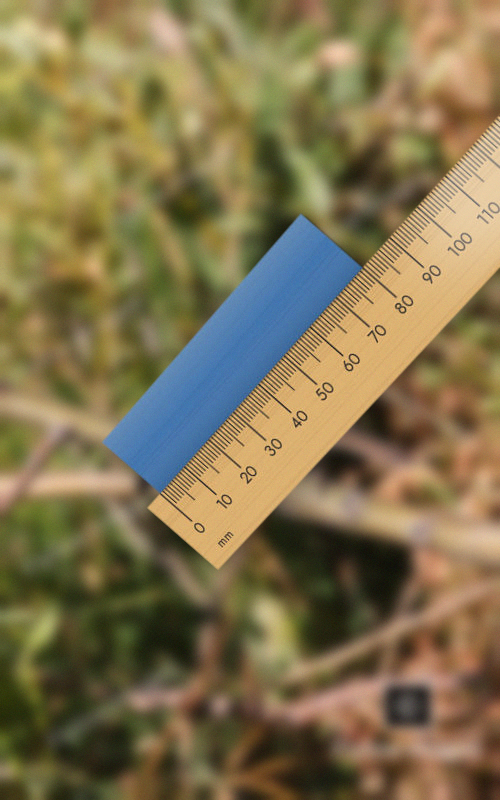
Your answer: 80 mm
